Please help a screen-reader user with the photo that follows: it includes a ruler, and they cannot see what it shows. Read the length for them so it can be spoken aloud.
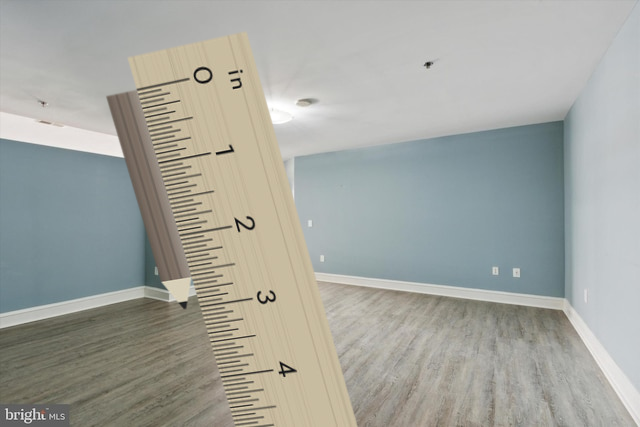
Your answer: 3 in
